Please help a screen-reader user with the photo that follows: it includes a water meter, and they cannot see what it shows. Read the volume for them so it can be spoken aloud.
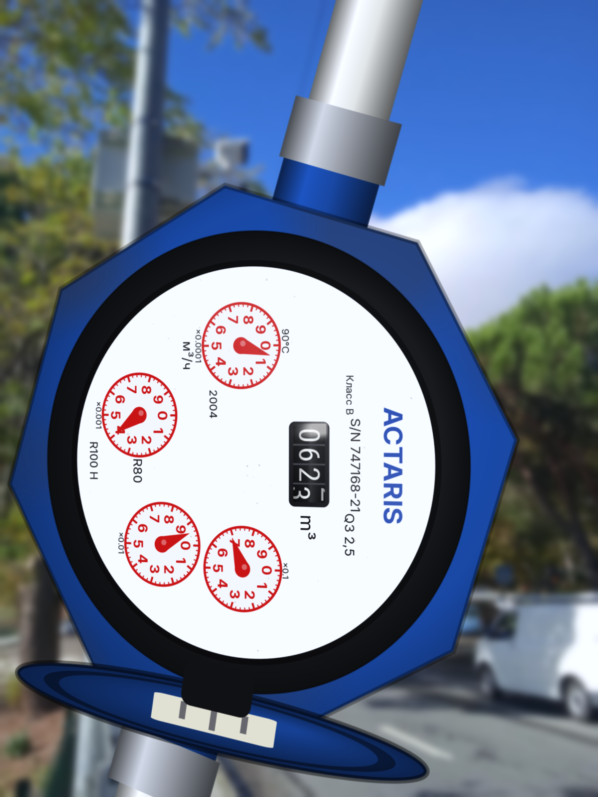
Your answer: 622.6940 m³
